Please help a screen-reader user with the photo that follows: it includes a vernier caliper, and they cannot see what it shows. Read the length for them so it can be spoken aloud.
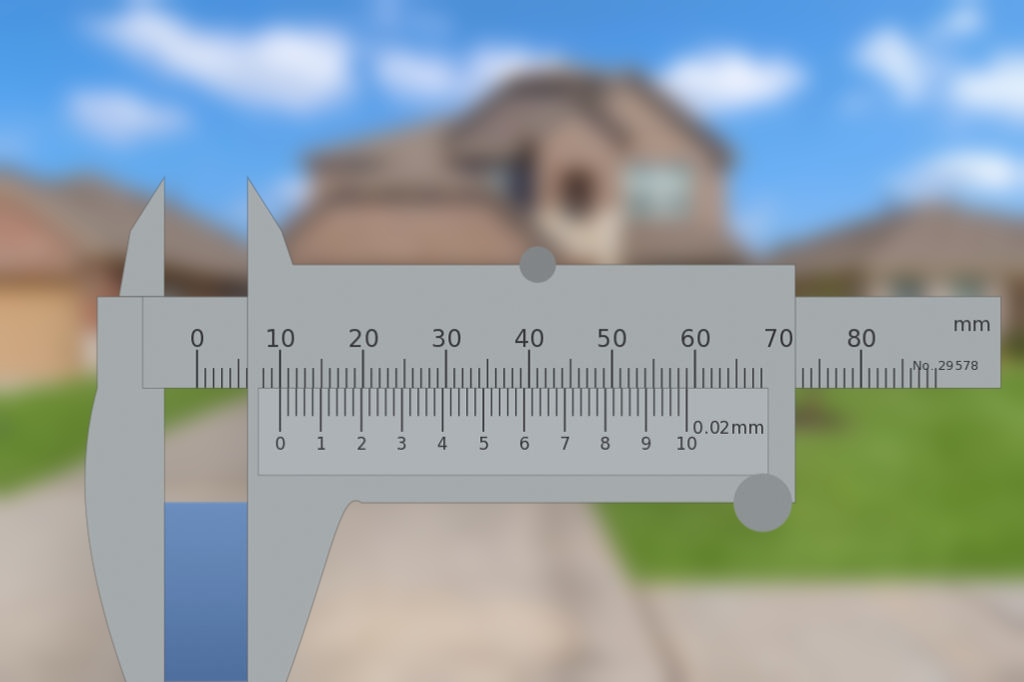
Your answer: 10.0 mm
